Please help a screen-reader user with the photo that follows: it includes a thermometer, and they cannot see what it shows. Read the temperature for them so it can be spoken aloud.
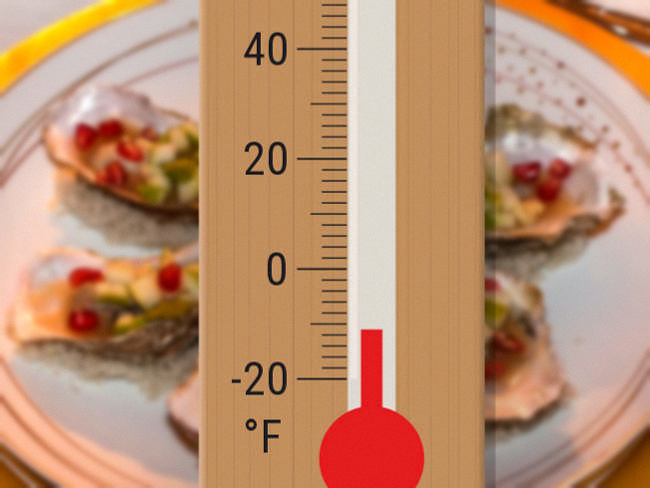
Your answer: -11 °F
